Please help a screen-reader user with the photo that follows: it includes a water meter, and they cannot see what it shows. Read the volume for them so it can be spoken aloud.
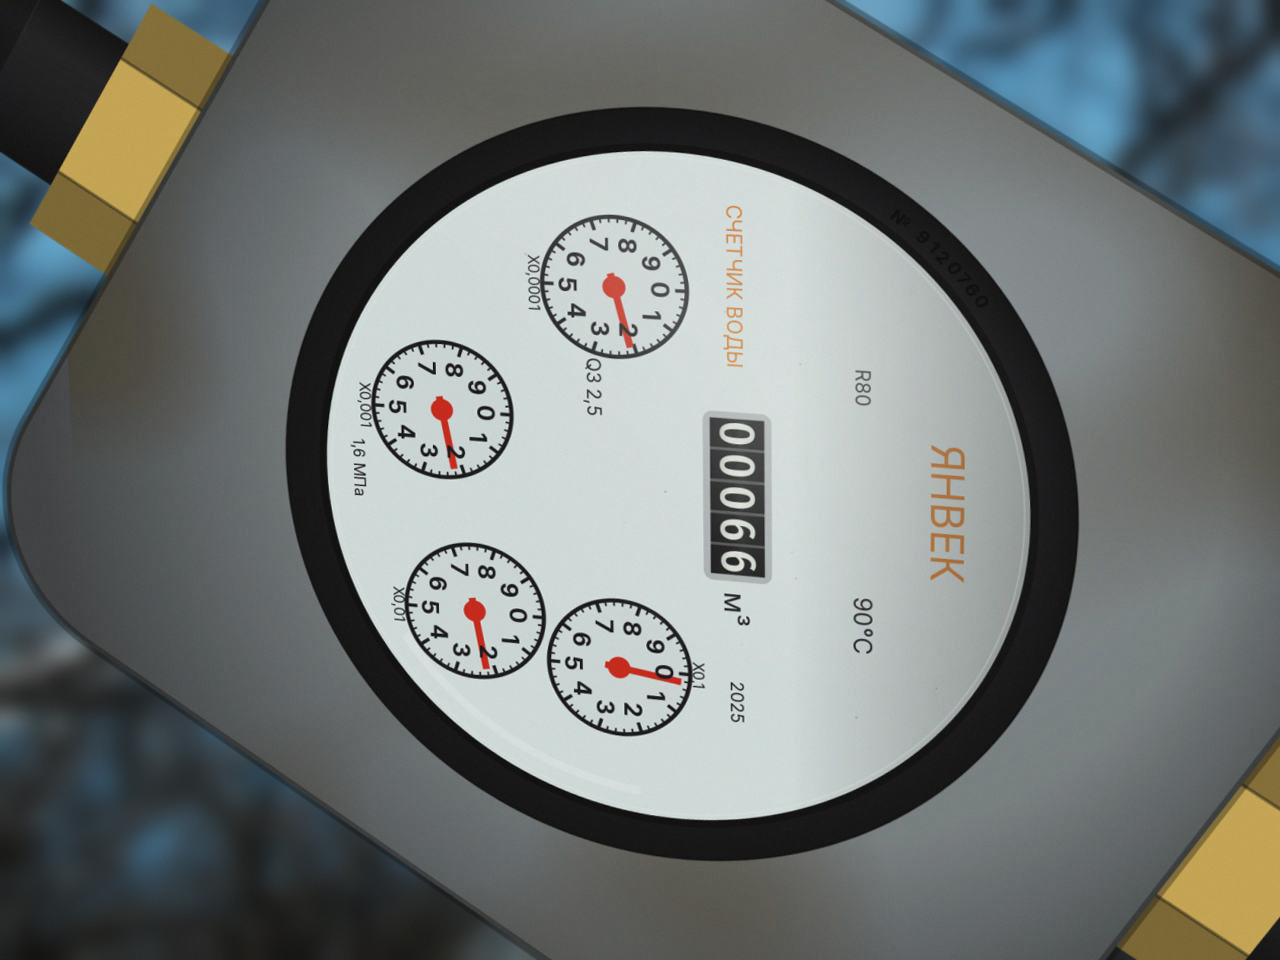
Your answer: 66.0222 m³
